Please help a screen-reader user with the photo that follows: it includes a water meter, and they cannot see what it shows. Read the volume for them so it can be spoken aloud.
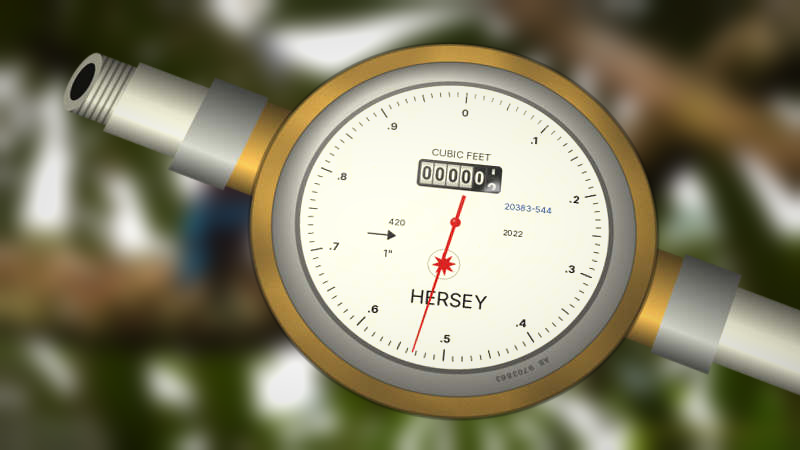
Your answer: 1.53 ft³
